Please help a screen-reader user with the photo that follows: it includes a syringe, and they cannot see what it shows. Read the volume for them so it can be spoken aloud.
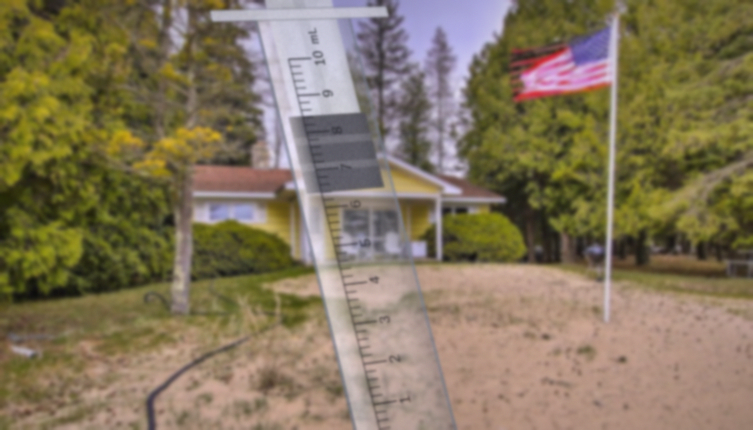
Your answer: 6.4 mL
